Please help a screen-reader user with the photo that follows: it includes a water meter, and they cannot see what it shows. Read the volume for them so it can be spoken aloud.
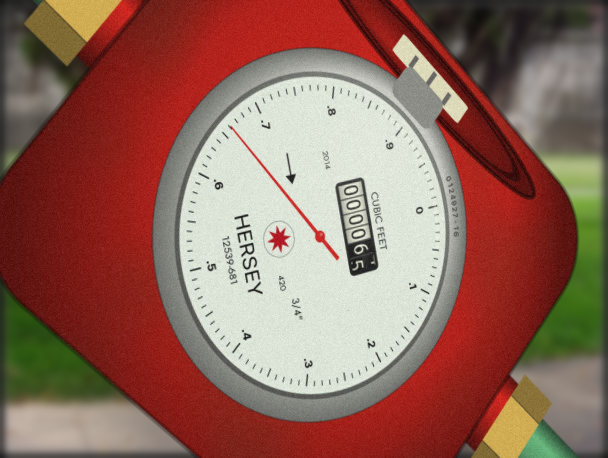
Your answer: 64.66 ft³
